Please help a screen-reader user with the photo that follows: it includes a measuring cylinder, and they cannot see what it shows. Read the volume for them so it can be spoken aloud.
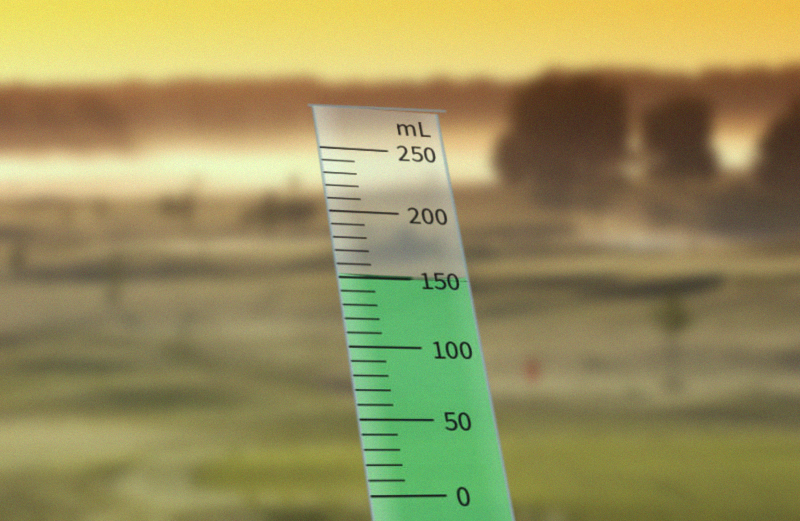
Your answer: 150 mL
